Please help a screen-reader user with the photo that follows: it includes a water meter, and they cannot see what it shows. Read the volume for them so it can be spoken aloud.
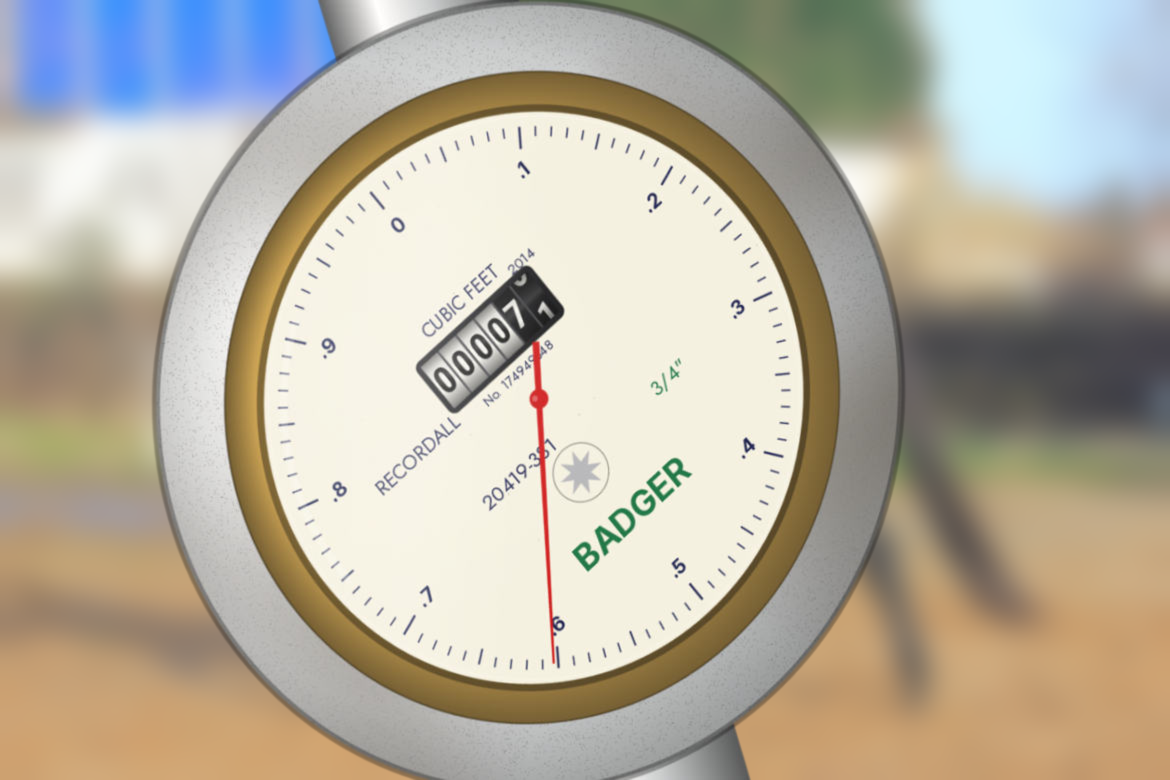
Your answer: 70.60 ft³
